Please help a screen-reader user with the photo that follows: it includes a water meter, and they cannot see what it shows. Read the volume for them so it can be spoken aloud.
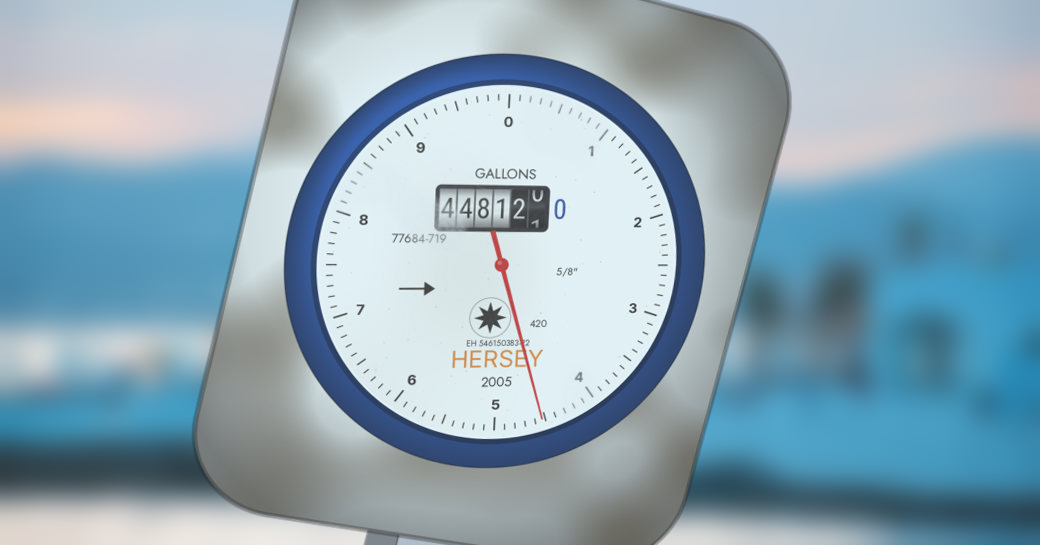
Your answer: 4481204.5 gal
